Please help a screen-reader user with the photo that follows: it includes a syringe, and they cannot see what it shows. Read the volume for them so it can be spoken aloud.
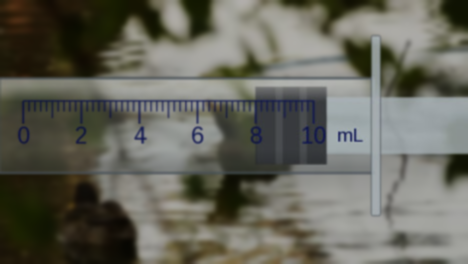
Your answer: 8 mL
